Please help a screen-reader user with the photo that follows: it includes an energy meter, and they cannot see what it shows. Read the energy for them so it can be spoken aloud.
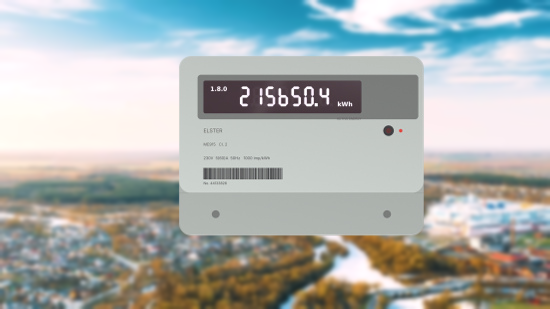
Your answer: 215650.4 kWh
